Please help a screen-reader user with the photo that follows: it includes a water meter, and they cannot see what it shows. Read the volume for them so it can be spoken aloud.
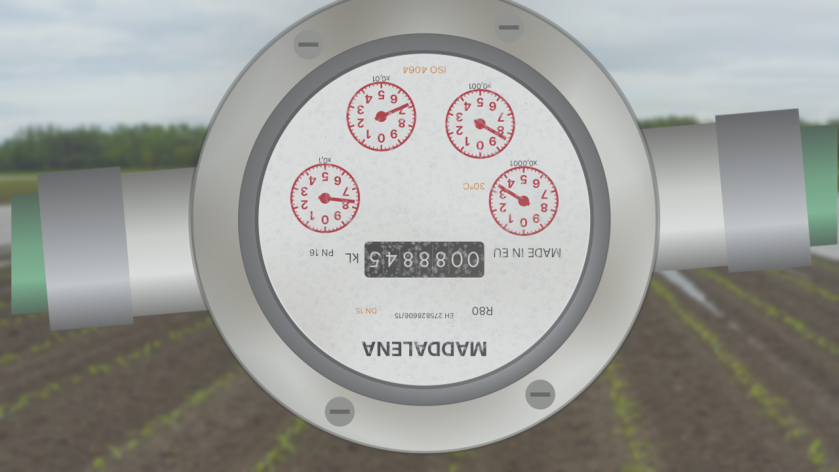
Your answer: 88845.7683 kL
